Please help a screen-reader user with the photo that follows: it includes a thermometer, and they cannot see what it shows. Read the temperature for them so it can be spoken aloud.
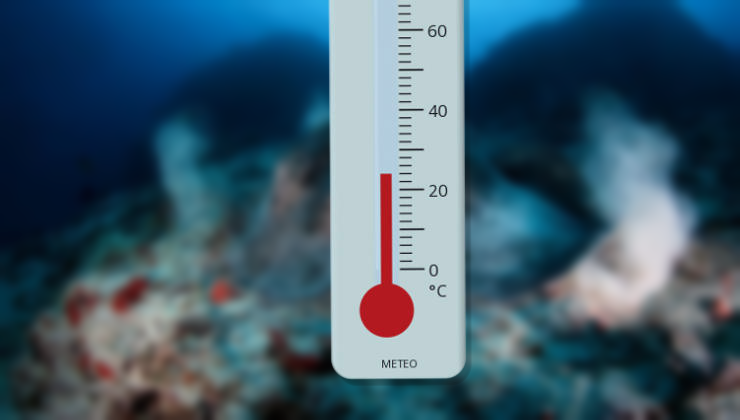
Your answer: 24 °C
